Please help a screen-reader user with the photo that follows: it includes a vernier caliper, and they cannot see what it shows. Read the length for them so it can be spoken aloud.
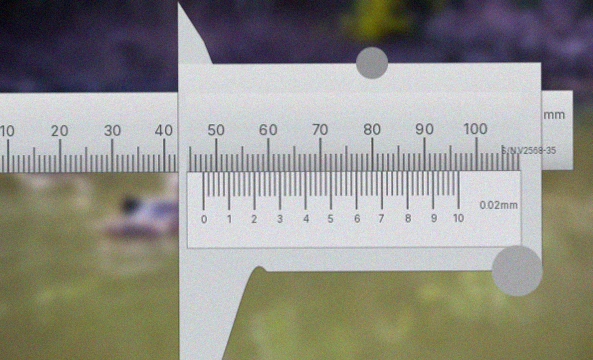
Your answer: 47.5 mm
